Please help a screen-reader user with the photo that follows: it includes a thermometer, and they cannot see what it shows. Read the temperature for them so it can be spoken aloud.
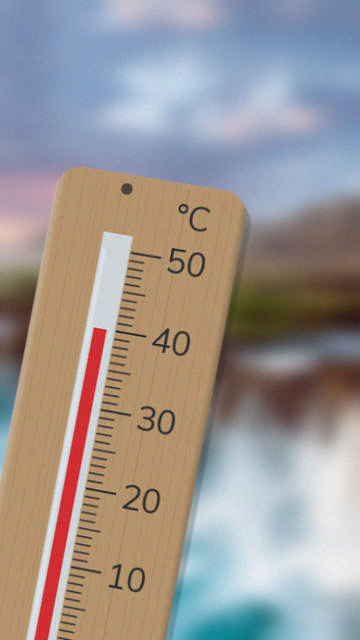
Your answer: 40 °C
